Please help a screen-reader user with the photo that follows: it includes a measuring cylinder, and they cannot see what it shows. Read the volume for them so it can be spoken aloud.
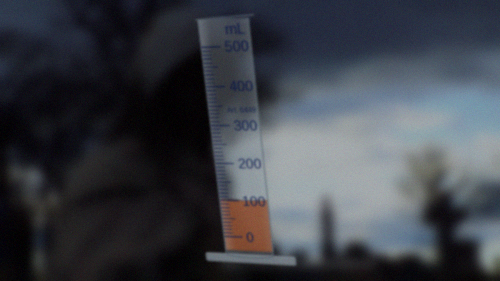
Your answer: 100 mL
